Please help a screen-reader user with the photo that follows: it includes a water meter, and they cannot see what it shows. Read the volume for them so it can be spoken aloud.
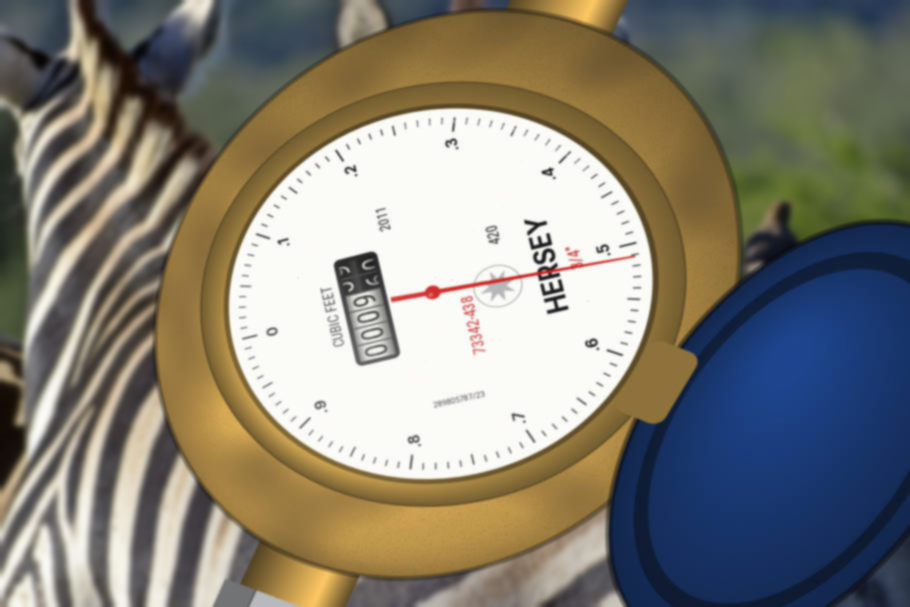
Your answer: 959.51 ft³
